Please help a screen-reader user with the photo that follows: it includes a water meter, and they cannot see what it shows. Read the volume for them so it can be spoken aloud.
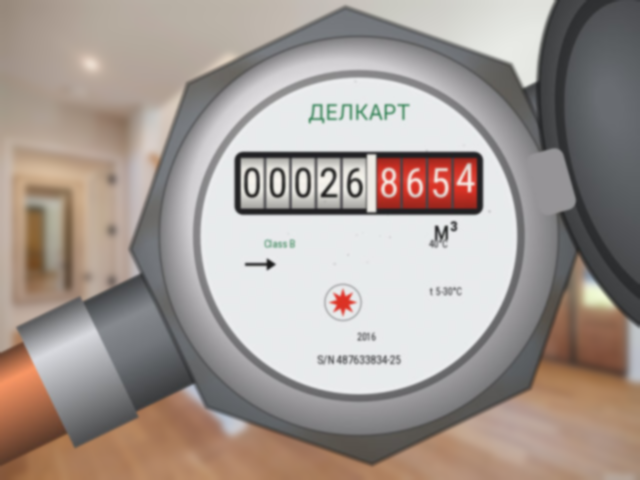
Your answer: 26.8654 m³
